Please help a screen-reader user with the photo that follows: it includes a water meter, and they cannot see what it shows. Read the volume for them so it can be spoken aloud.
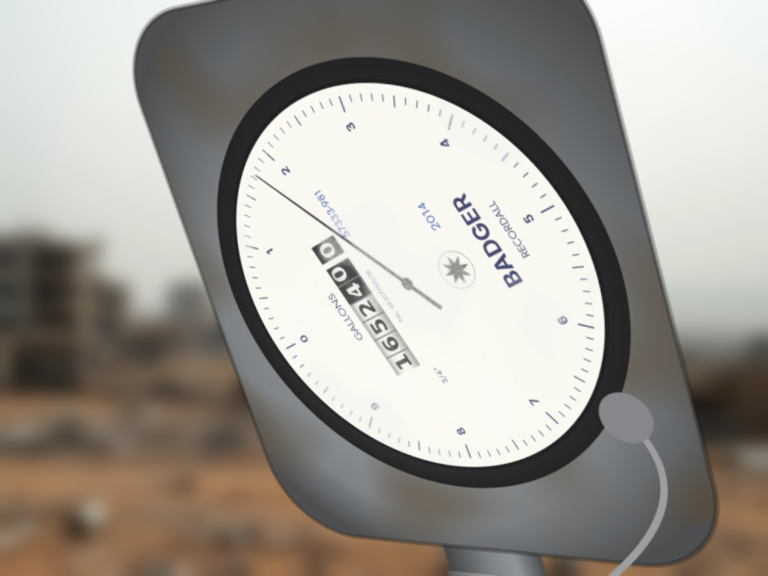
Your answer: 1652401.7 gal
